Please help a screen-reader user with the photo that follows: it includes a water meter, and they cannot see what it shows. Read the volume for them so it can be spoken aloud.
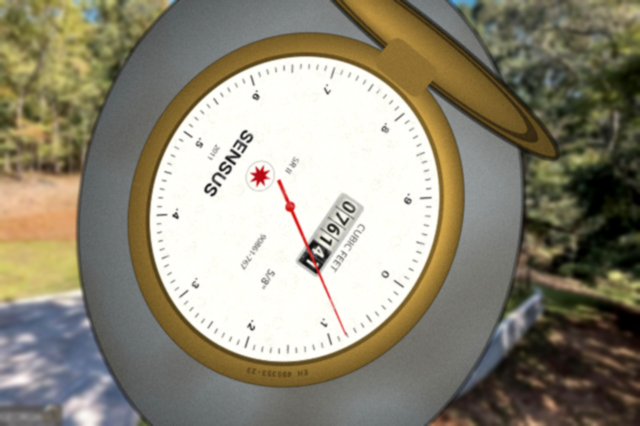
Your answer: 76141.08 ft³
